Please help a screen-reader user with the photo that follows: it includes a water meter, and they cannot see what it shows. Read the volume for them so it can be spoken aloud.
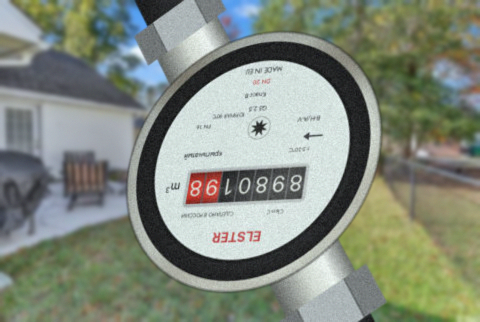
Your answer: 89801.98 m³
